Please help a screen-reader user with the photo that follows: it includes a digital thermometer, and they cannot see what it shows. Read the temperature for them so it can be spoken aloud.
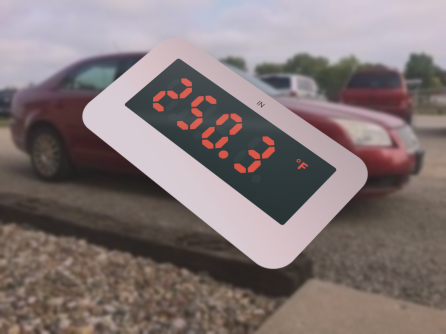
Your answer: 250.3 °F
